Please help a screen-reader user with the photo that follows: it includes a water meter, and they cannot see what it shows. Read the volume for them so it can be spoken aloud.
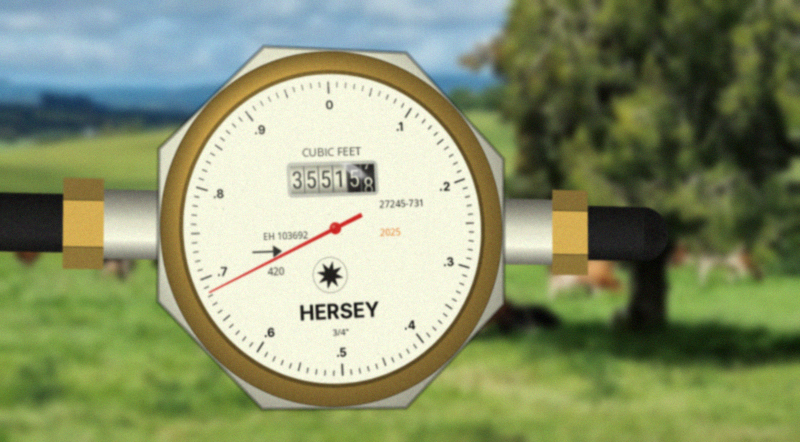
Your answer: 355157.68 ft³
